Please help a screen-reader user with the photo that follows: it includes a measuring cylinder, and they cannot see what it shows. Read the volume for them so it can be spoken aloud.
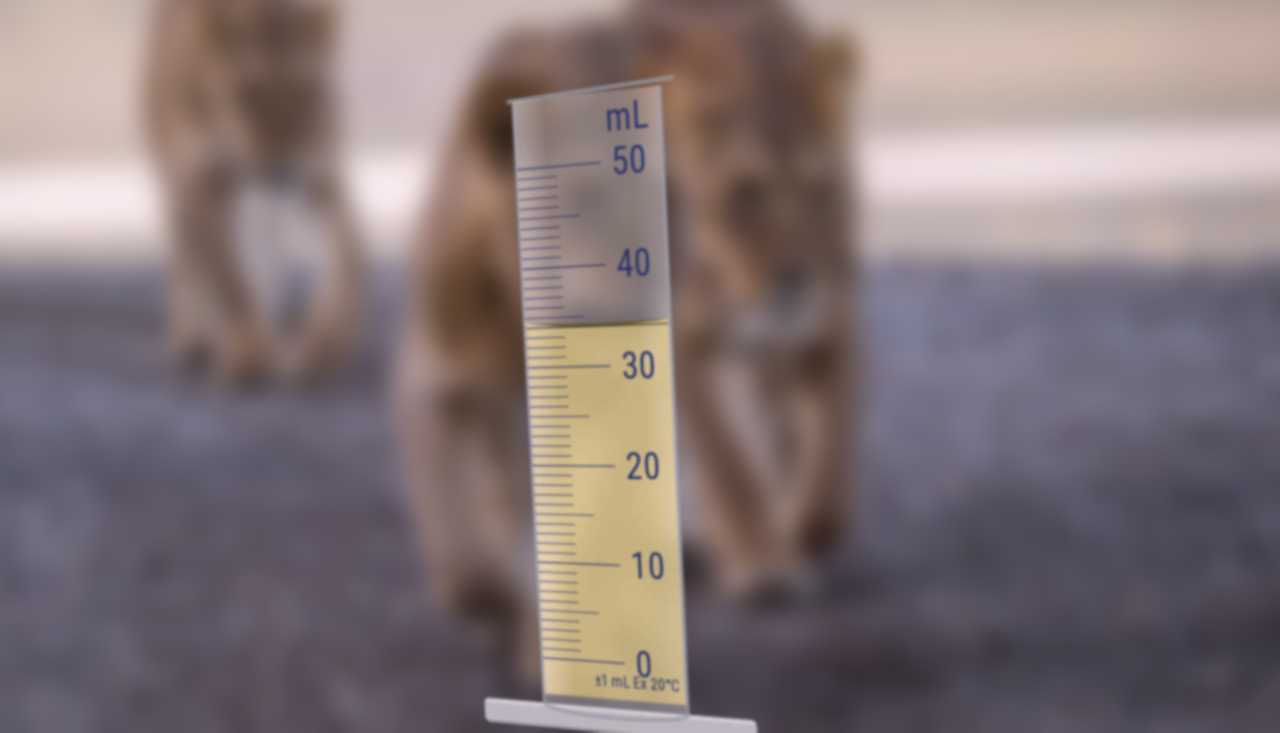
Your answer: 34 mL
